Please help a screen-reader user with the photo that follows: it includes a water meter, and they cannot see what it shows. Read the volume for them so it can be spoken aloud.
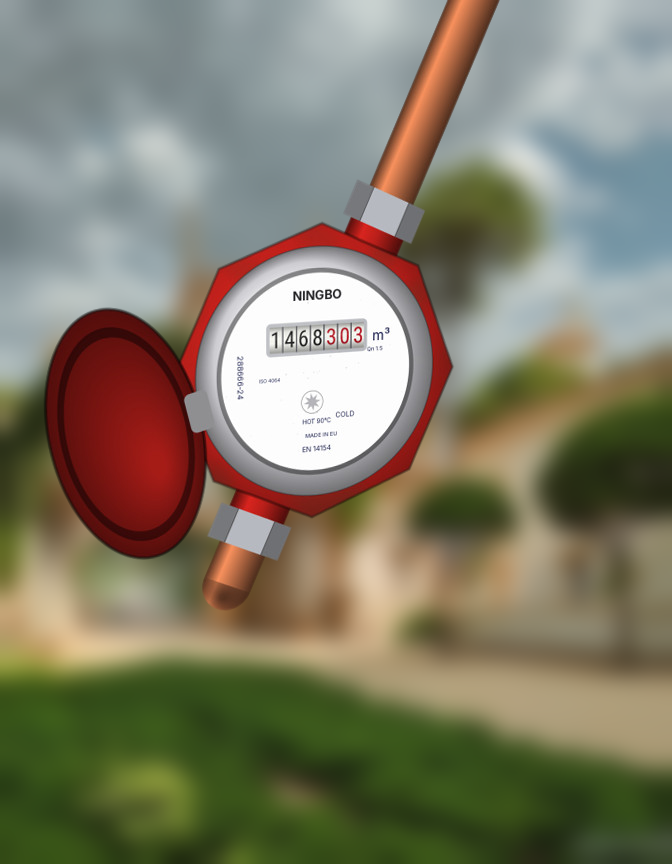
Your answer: 1468.303 m³
